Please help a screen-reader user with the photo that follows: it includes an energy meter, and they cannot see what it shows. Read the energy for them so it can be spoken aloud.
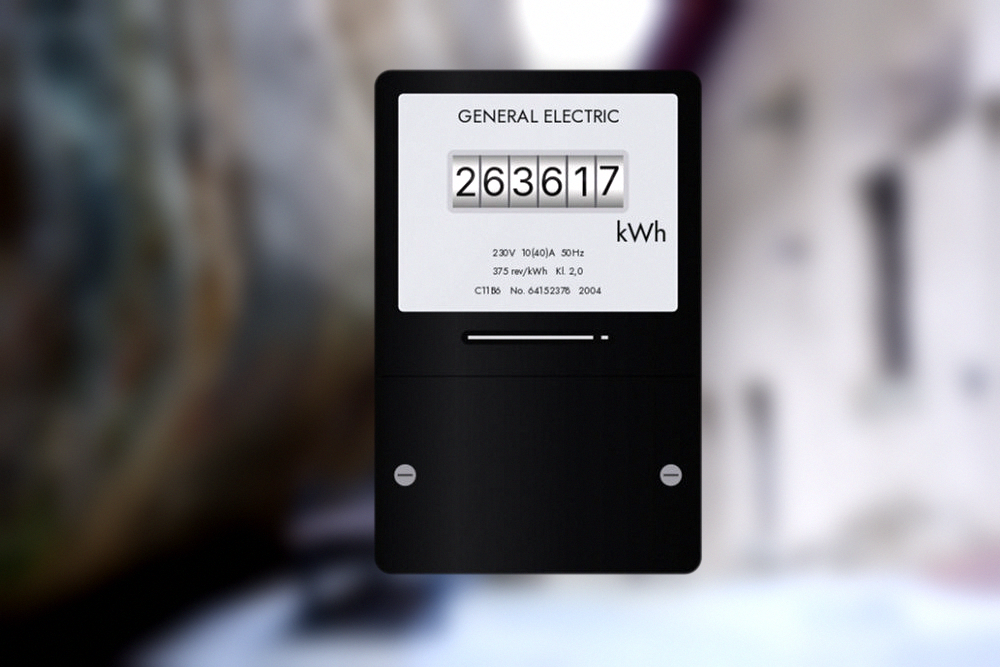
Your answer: 263617 kWh
